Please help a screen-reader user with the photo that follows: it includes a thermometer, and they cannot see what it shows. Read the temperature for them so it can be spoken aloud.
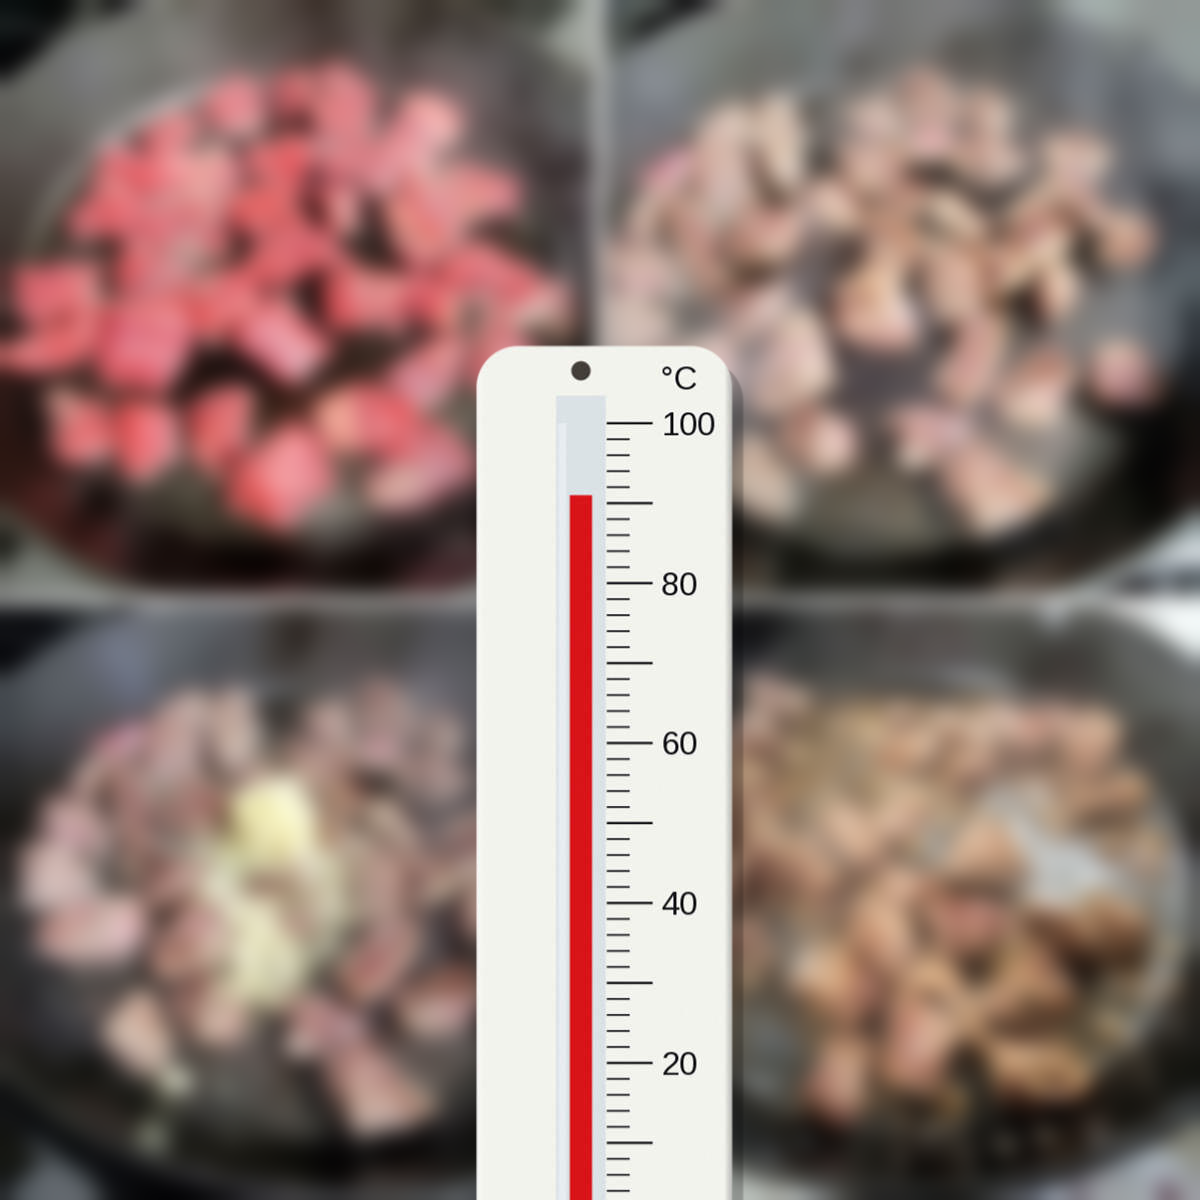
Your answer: 91 °C
